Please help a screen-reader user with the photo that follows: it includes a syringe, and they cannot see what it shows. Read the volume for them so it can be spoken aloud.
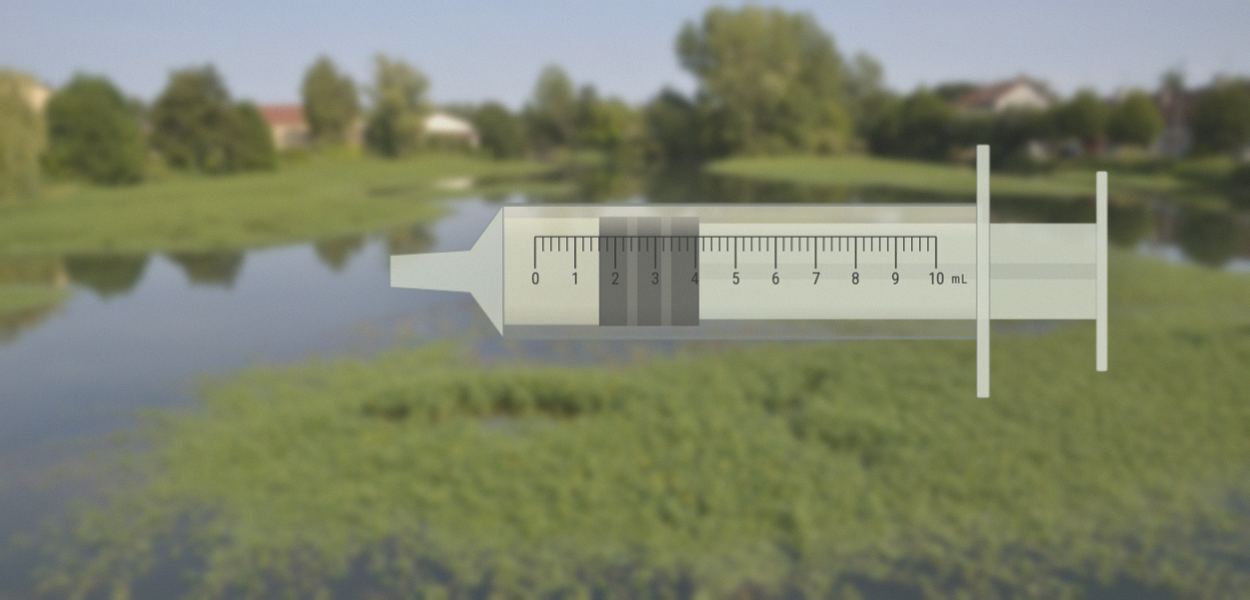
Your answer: 1.6 mL
